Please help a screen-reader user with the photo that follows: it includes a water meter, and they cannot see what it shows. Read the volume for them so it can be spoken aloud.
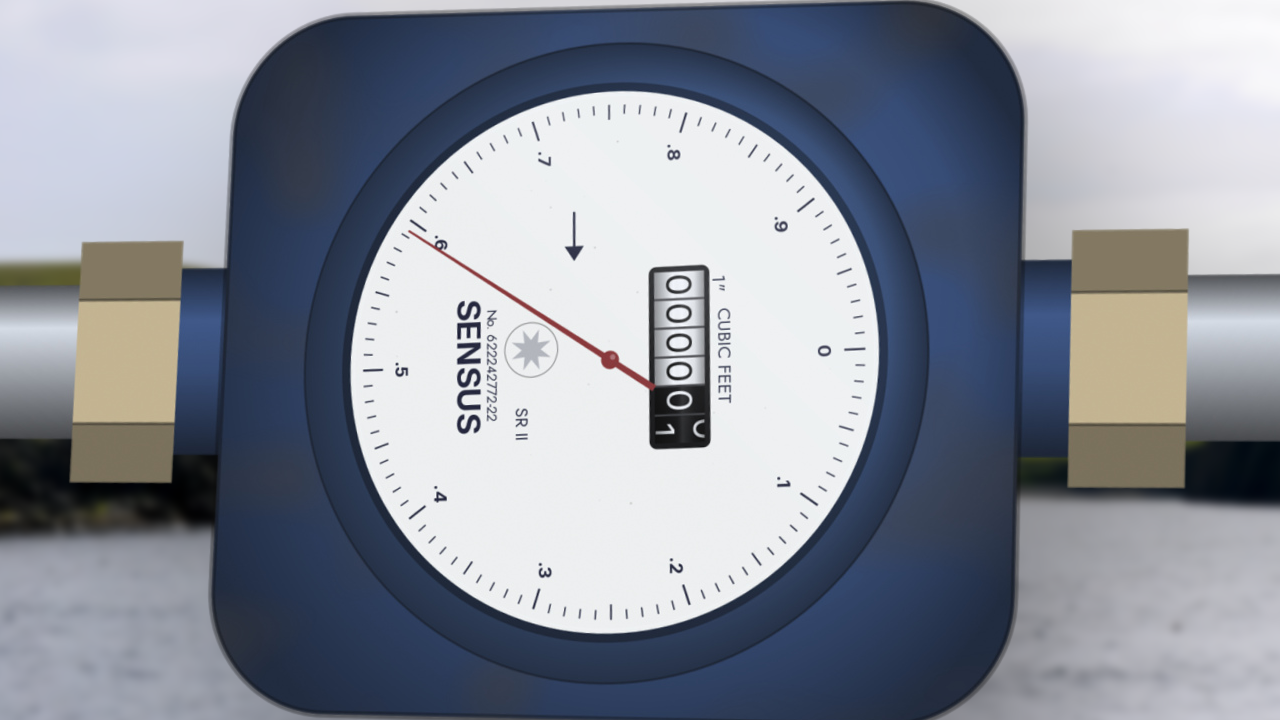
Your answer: 0.59 ft³
